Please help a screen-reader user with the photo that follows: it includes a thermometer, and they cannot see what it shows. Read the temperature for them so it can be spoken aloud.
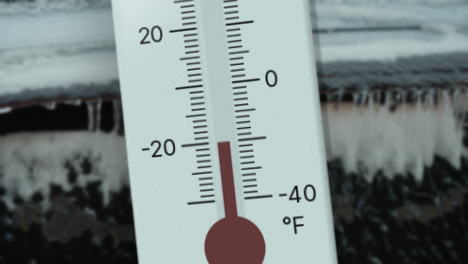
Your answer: -20 °F
